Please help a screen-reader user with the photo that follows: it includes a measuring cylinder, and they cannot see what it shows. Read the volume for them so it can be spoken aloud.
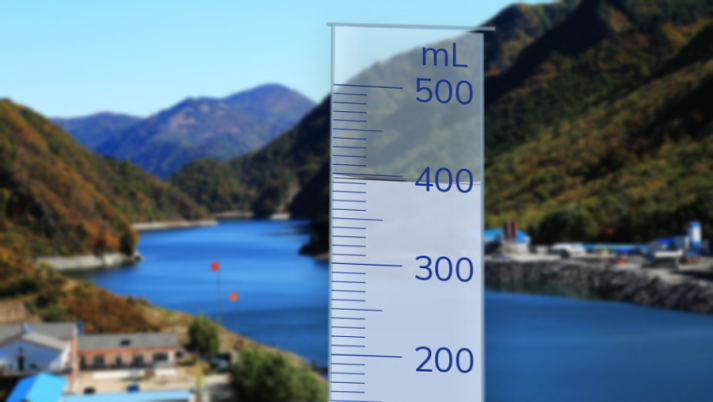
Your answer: 395 mL
